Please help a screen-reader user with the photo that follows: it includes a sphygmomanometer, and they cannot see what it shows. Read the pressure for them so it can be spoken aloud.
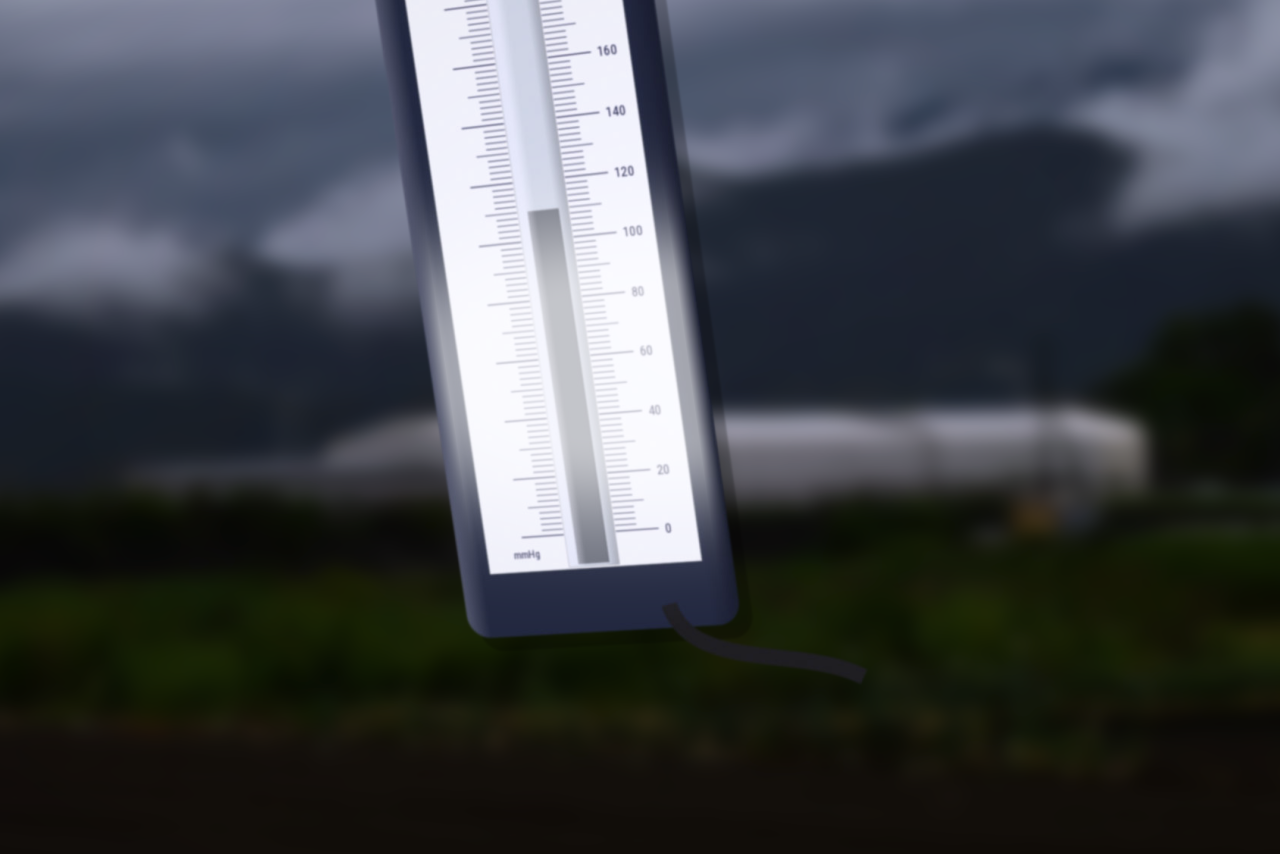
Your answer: 110 mmHg
